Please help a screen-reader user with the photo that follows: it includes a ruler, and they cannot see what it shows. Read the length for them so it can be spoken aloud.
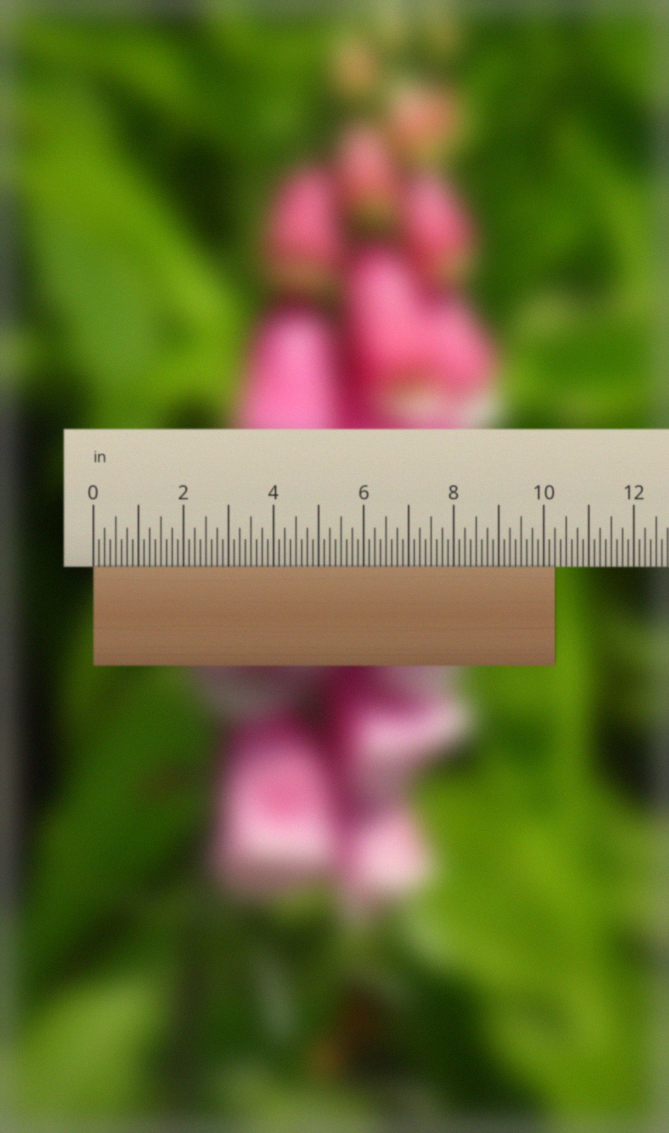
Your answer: 10.25 in
